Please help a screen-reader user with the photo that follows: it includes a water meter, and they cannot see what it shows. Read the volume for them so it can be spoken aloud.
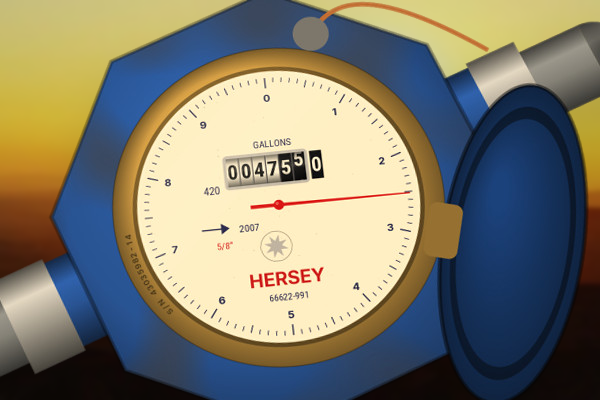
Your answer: 47552.5 gal
